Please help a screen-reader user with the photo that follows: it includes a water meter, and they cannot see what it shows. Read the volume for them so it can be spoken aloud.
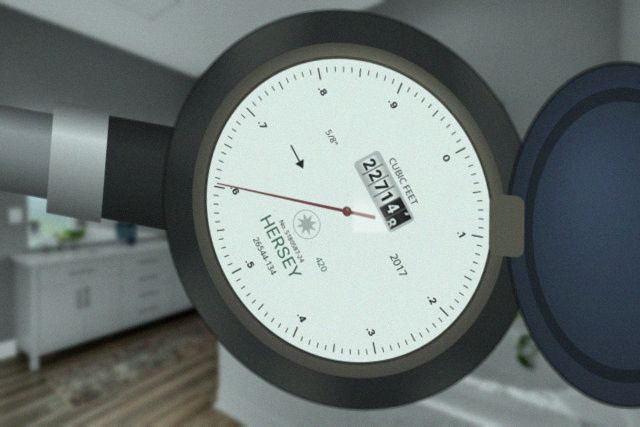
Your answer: 227147.60 ft³
